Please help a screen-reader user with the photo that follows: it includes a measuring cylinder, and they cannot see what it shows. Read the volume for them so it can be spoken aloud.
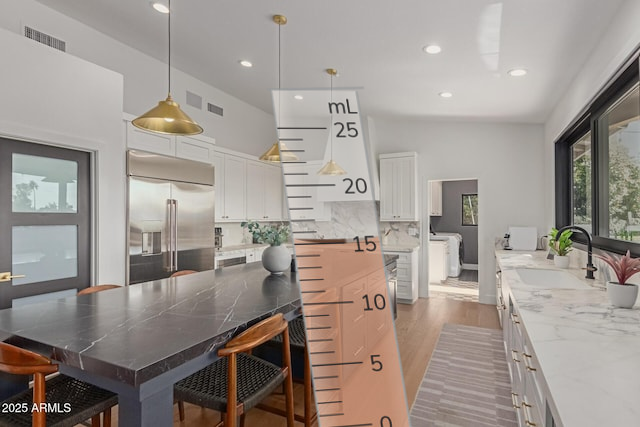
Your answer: 15 mL
